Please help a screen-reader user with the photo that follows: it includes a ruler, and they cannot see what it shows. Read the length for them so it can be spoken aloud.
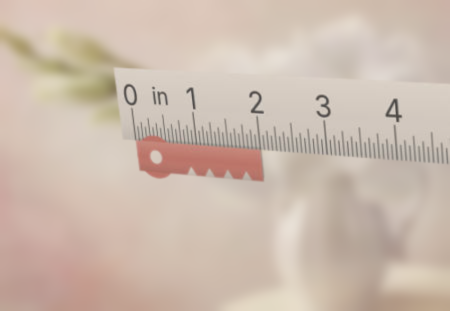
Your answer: 2 in
